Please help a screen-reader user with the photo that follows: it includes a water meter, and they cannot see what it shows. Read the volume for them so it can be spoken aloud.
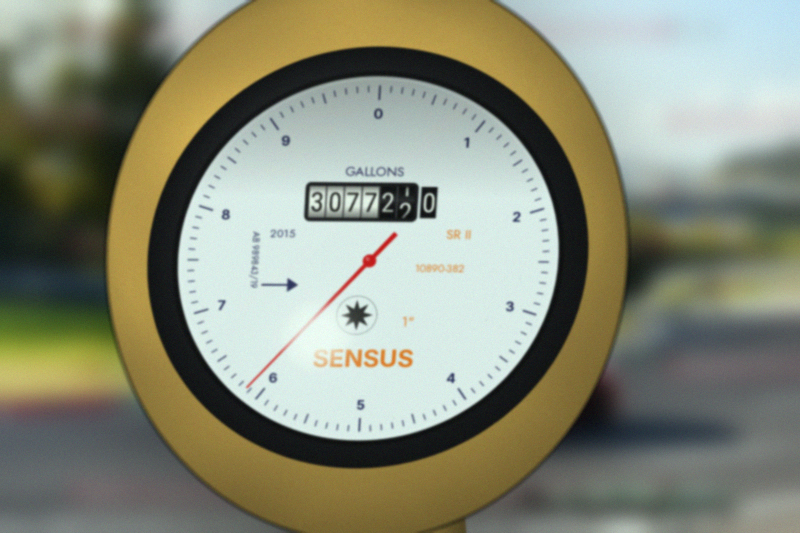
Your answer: 3077216.1 gal
